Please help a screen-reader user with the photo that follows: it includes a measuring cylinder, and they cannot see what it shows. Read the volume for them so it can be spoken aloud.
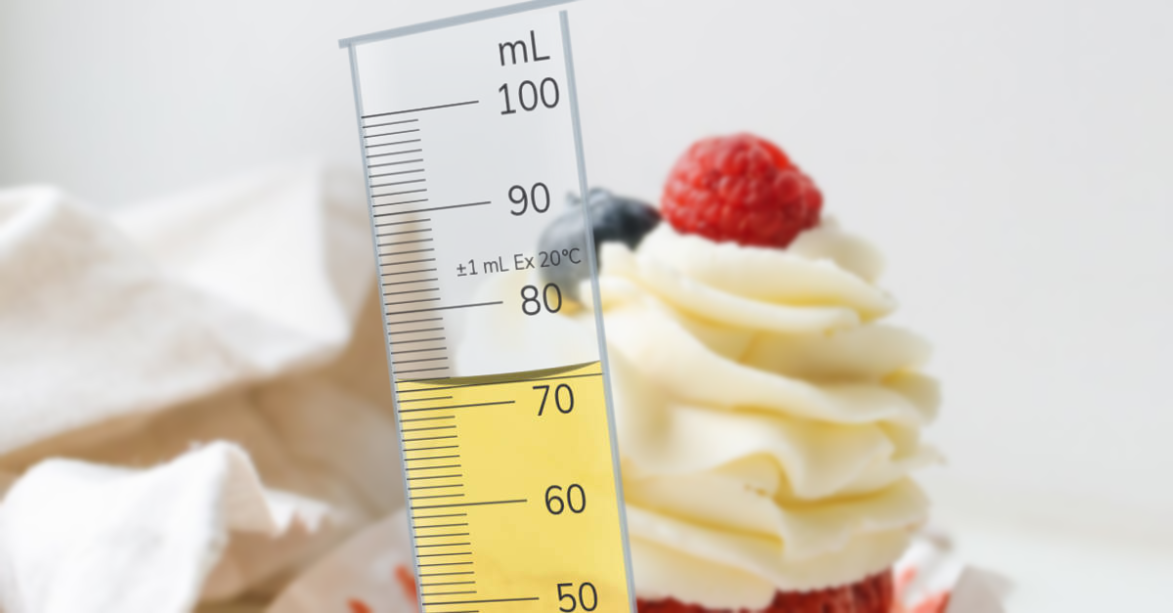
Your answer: 72 mL
